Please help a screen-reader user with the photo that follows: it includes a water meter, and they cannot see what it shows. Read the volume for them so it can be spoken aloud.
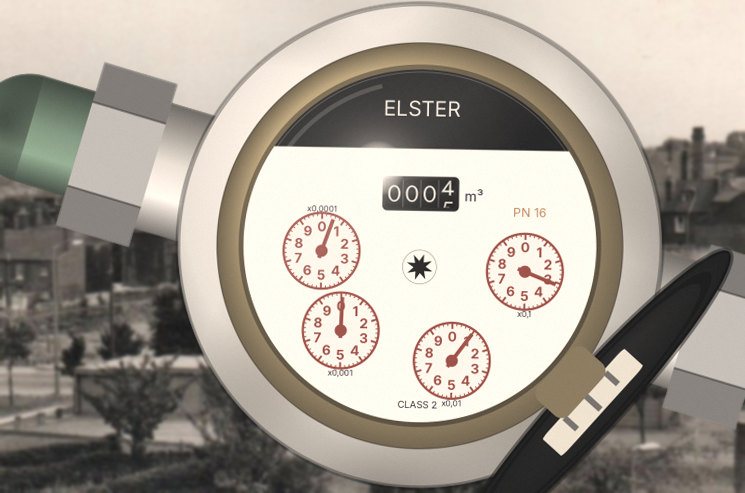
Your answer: 4.3100 m³
